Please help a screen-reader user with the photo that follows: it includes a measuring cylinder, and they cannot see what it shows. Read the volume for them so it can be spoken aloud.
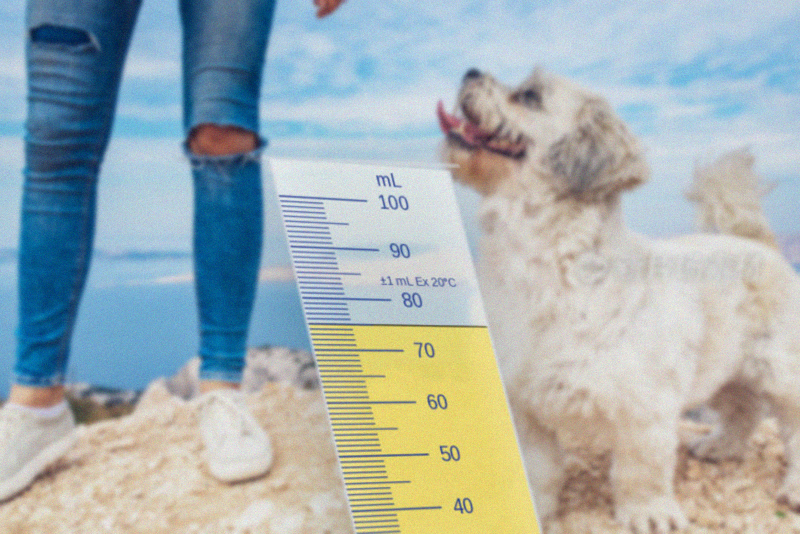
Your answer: 75 mL
